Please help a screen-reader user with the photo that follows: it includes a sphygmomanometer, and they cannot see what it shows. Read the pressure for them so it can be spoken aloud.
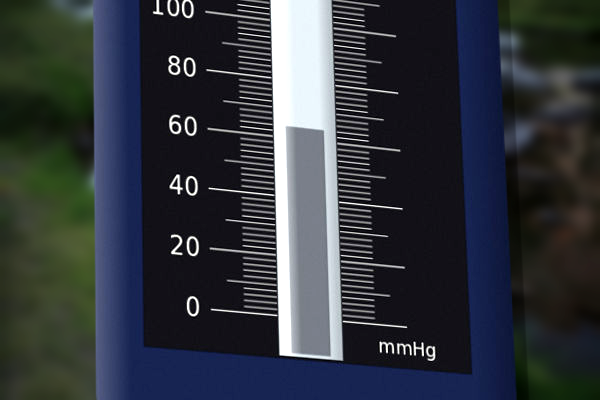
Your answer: 64 mmHg
